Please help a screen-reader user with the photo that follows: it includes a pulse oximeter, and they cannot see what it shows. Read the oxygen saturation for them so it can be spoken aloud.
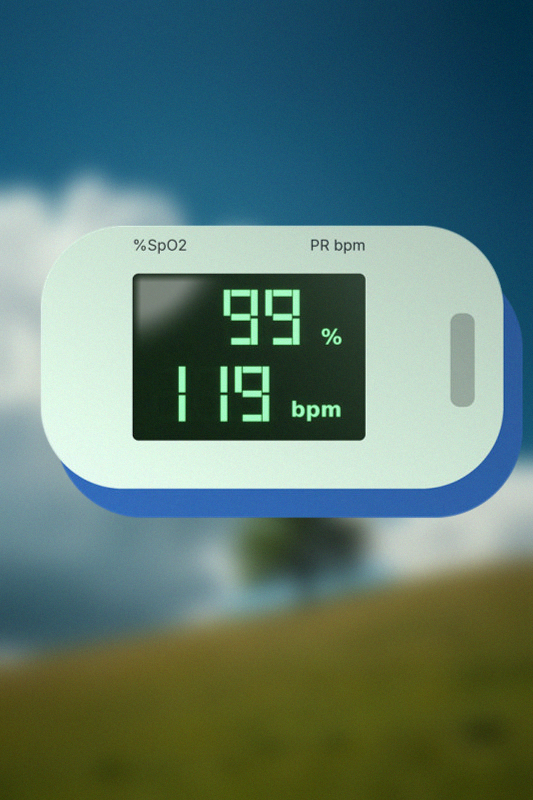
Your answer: 99 %
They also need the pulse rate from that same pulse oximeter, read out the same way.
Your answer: 119 bpm
